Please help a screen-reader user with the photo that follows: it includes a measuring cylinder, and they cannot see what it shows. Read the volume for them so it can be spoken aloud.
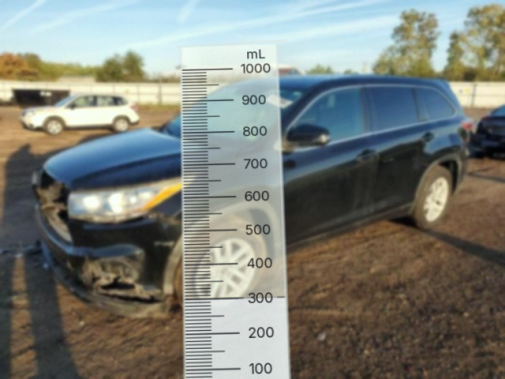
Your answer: 300 mL
